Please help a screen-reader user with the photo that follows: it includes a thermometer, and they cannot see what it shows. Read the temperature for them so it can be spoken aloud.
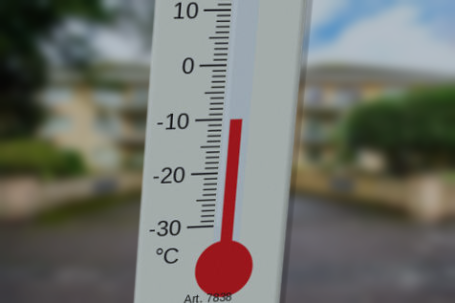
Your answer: -10 °C
